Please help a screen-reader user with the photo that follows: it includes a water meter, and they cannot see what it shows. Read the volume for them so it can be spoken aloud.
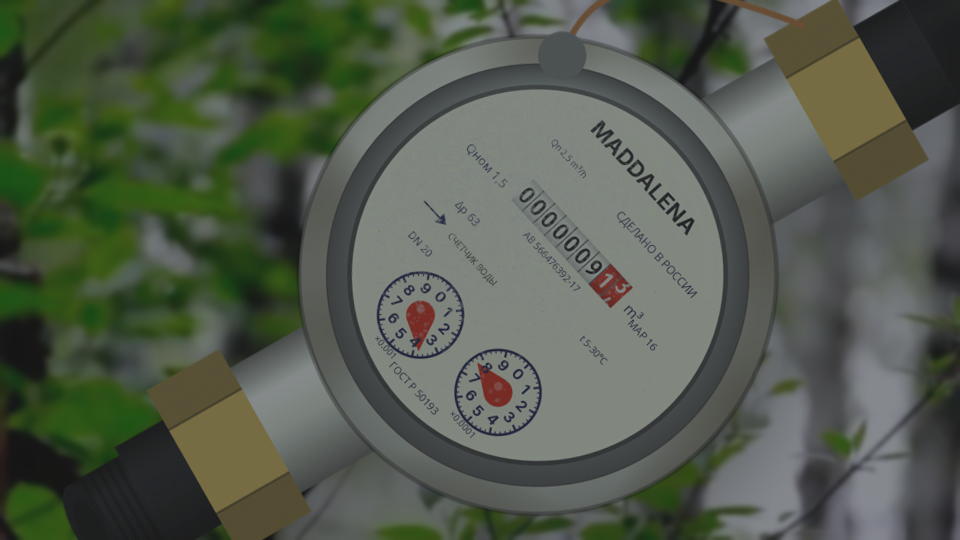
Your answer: 9.1337 m³
